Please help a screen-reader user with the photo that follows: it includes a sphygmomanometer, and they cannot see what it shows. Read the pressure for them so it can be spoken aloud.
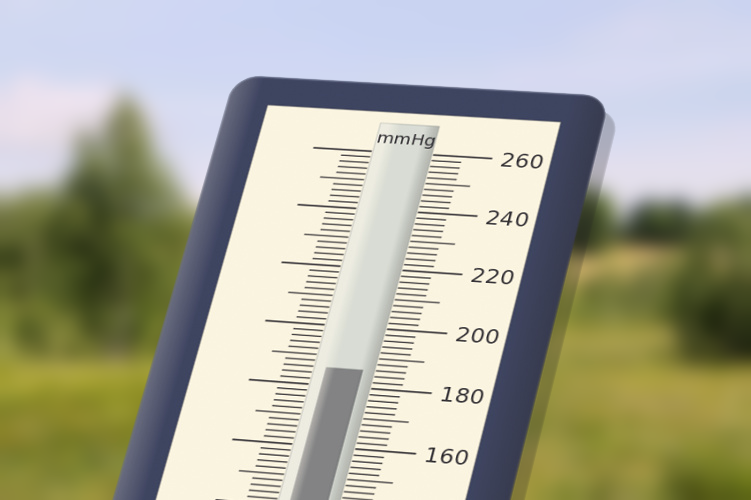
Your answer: 186 mmHg
